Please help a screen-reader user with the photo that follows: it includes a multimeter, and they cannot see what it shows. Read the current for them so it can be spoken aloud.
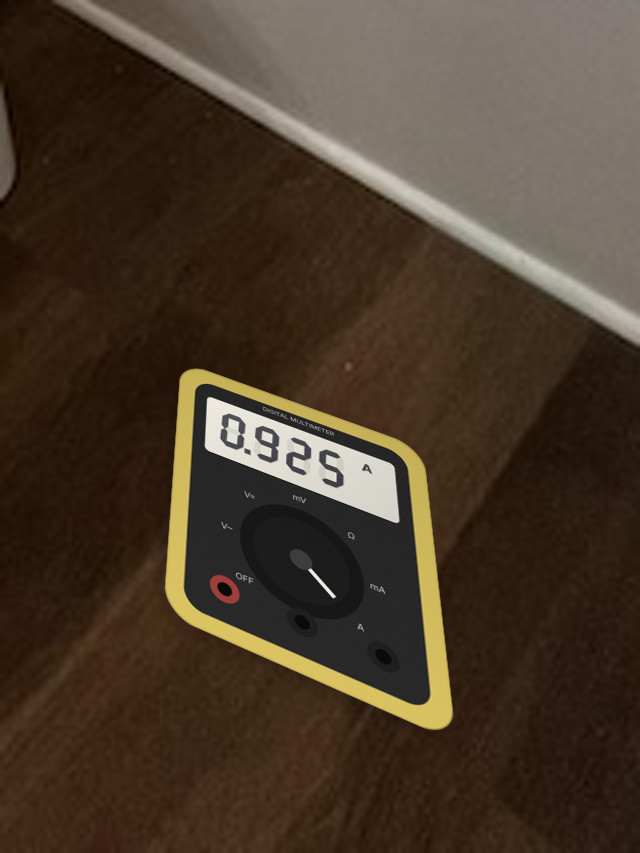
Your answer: 0.925 A
